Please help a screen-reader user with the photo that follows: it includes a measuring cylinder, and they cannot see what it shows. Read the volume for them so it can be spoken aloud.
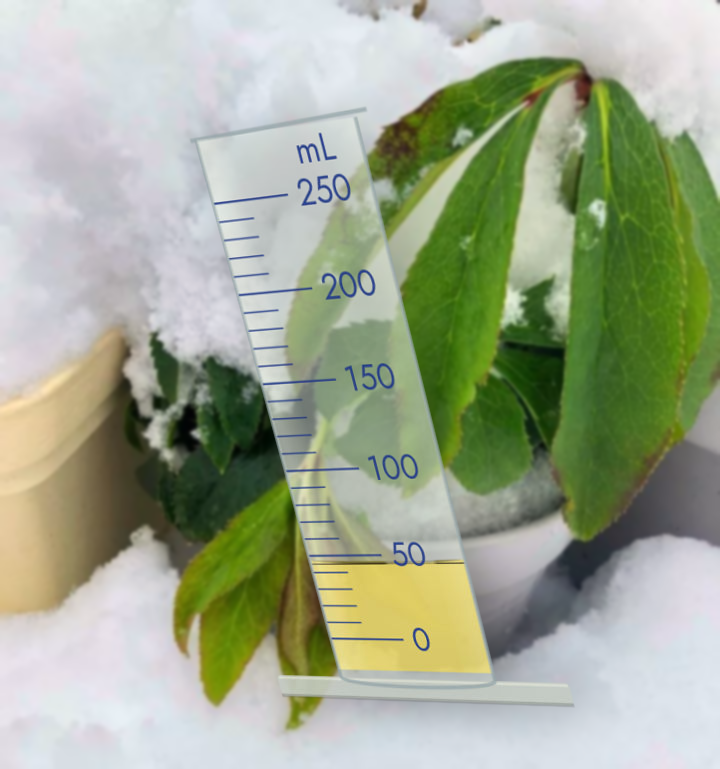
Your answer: 45 mL
